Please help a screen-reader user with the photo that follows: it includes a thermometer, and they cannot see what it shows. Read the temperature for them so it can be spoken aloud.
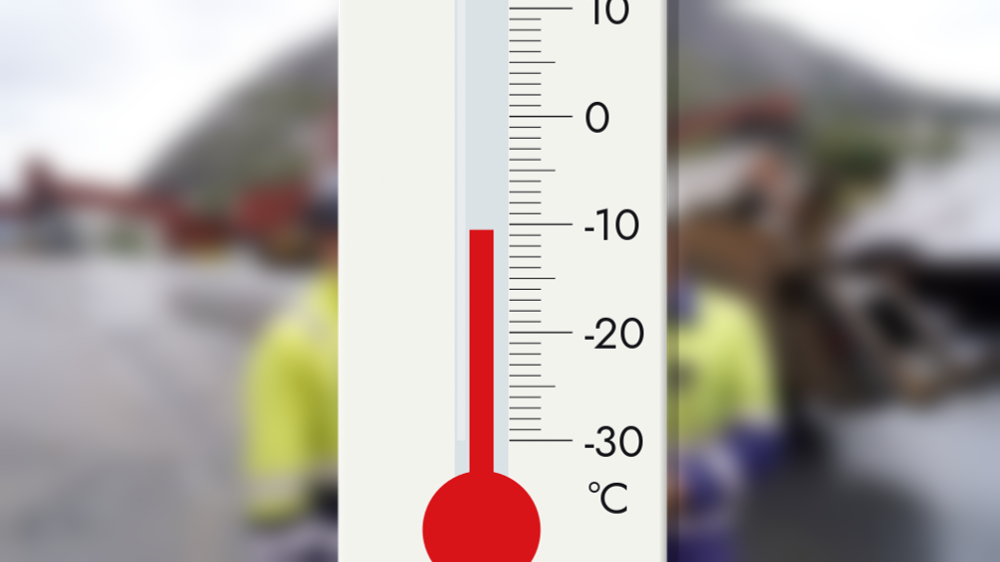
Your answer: -10.5 °C
